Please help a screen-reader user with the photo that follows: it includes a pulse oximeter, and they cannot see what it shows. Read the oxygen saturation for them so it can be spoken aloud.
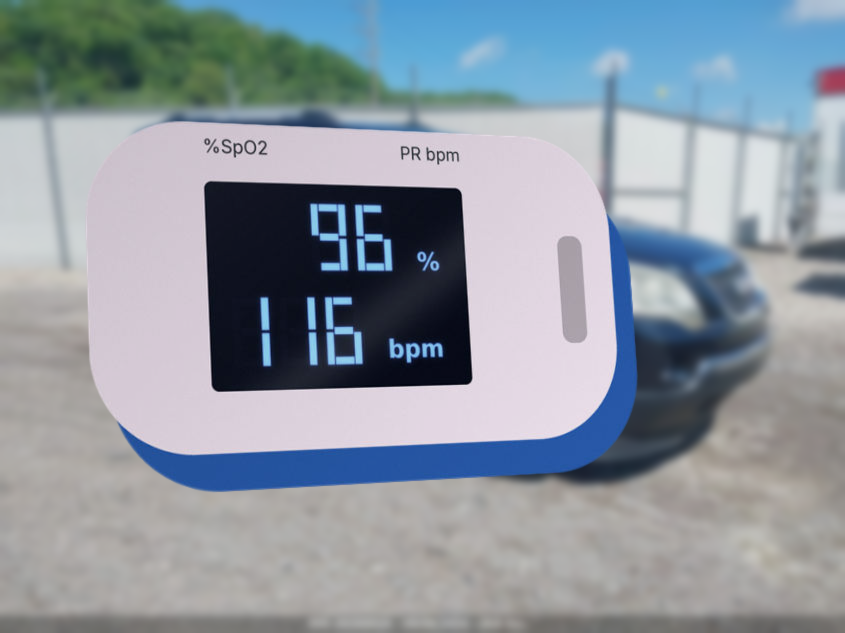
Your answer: 96 %
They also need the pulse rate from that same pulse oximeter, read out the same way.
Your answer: 116 bpm
